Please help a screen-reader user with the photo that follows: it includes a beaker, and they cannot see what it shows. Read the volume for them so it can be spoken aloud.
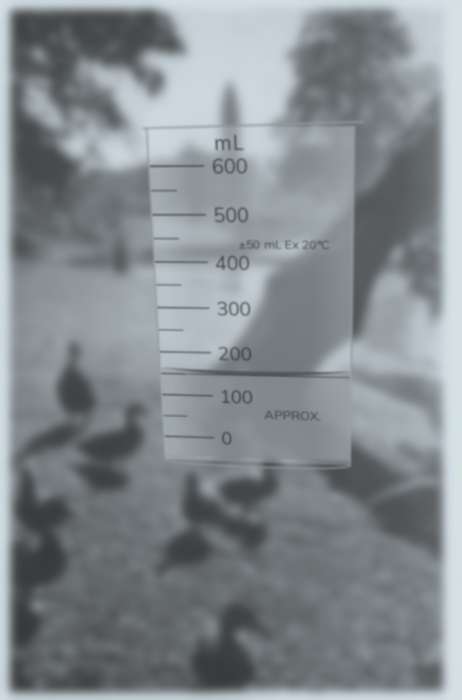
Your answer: 150 mL
